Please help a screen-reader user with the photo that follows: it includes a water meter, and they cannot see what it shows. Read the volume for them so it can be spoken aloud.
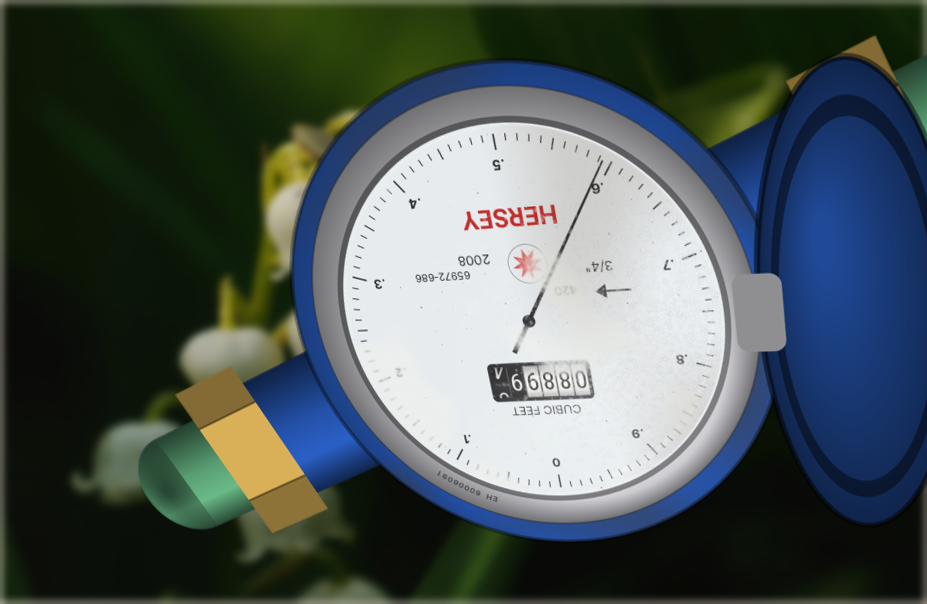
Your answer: 88993.59 ft³
